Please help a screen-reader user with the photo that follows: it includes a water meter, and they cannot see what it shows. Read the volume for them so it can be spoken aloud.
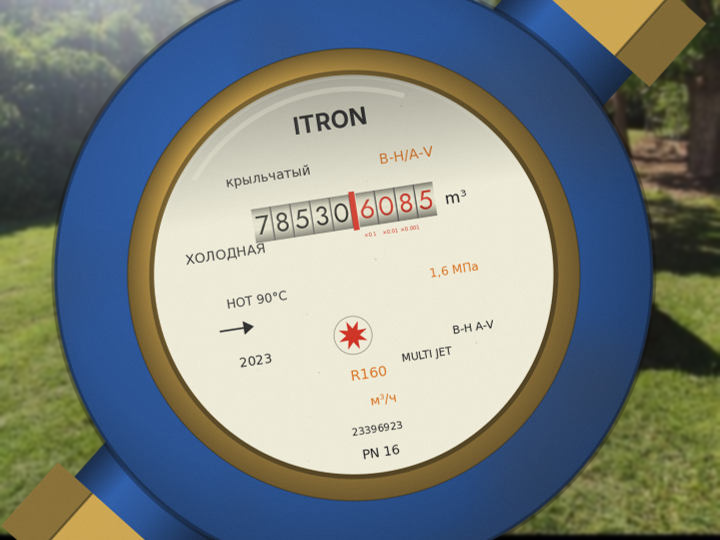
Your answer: 78530.6085 m³
